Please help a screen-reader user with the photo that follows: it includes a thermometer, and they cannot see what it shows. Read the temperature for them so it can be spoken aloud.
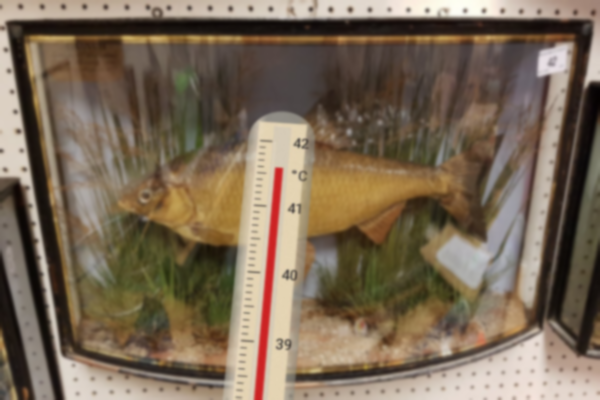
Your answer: 41.6 °C
